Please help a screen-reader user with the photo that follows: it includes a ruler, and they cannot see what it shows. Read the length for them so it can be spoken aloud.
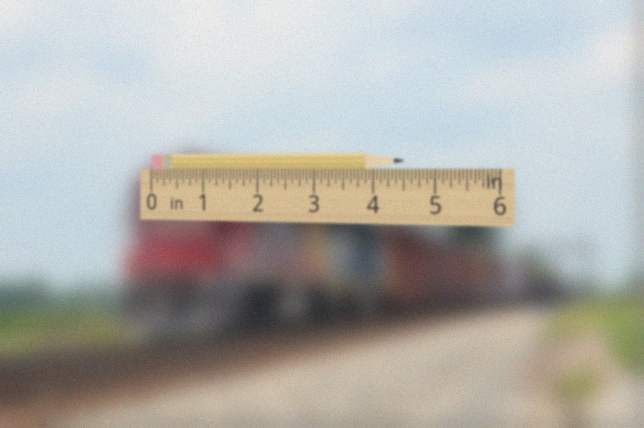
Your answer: 4.5 in
